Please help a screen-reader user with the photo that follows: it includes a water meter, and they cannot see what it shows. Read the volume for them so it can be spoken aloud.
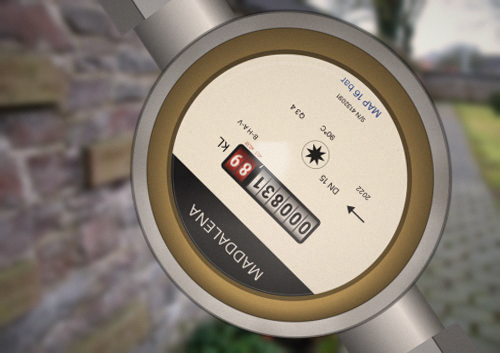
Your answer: 831.89 kL
